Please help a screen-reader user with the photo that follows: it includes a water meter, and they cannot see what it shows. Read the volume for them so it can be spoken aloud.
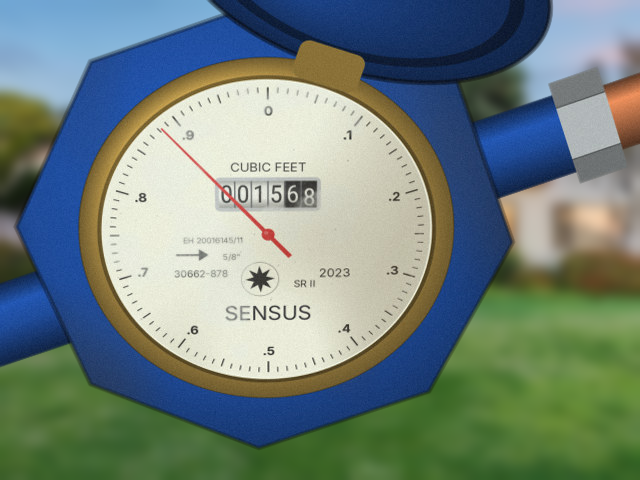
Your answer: 1567.88 ft³
